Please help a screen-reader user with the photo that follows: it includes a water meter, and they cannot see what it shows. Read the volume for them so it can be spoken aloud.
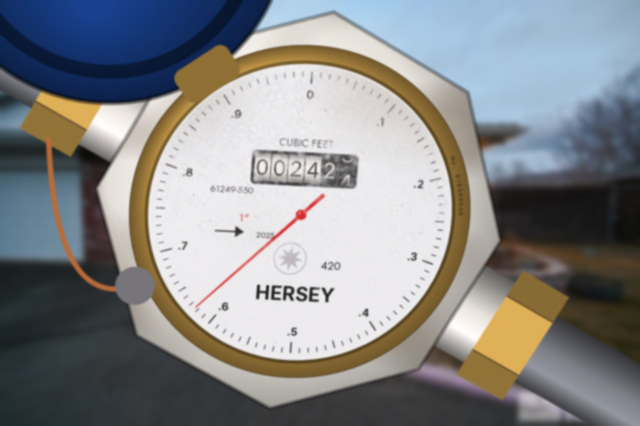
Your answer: 2423.62 ft³
